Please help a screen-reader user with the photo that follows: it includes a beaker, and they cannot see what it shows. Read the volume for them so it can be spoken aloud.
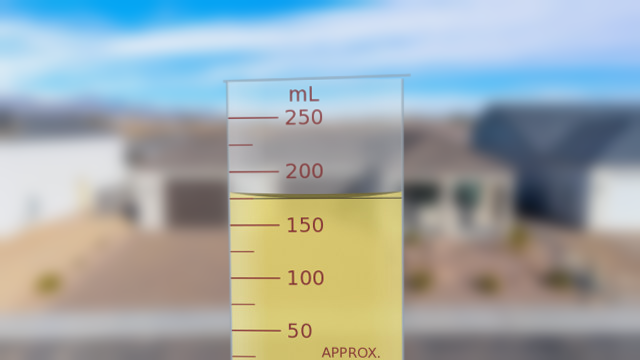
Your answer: 175 mL
